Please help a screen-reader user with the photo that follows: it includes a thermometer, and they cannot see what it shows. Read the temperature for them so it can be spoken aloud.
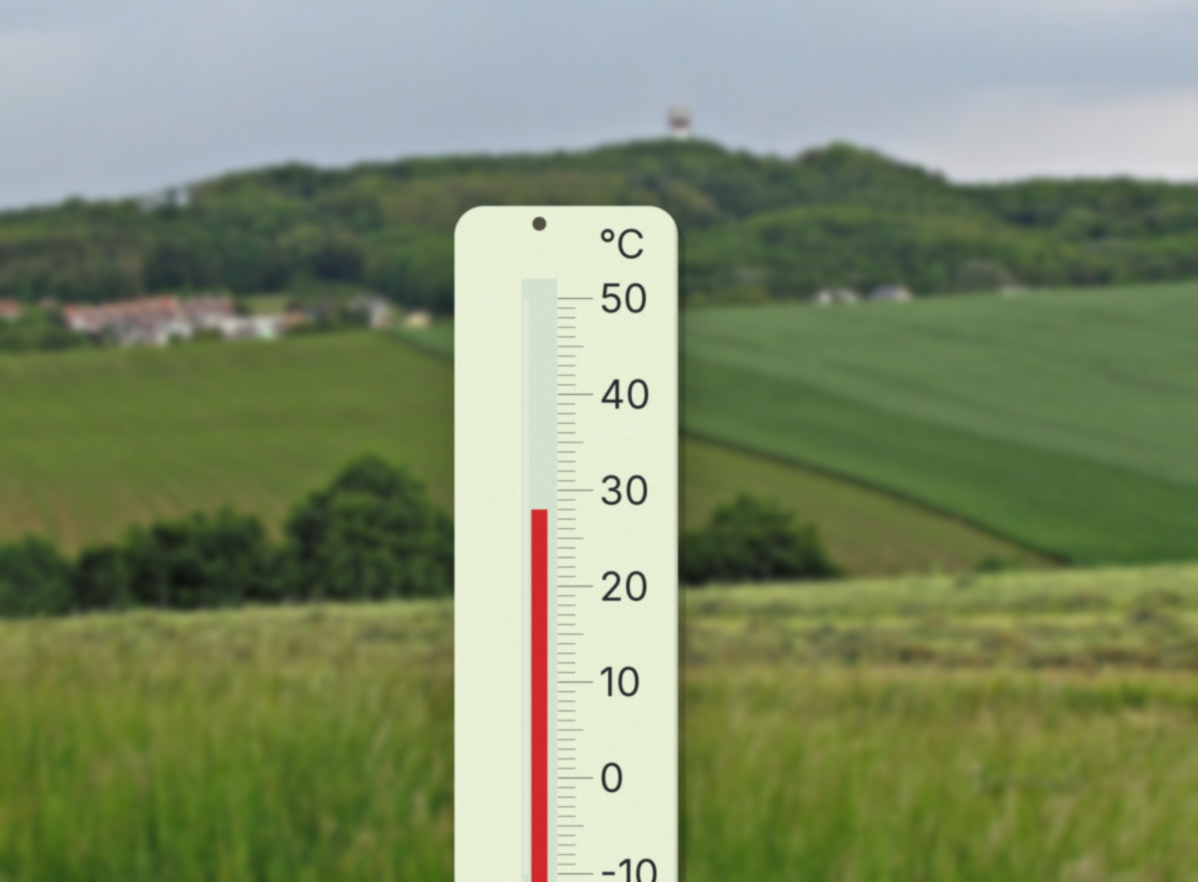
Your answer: 28 °C
